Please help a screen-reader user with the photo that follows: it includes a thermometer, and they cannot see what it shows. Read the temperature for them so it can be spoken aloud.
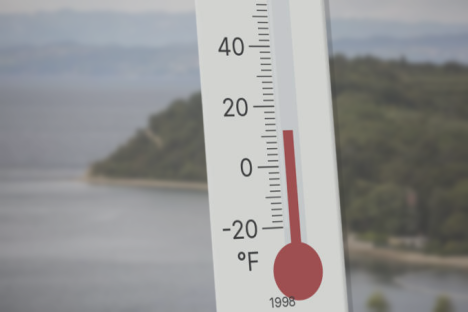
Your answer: 12 °F
